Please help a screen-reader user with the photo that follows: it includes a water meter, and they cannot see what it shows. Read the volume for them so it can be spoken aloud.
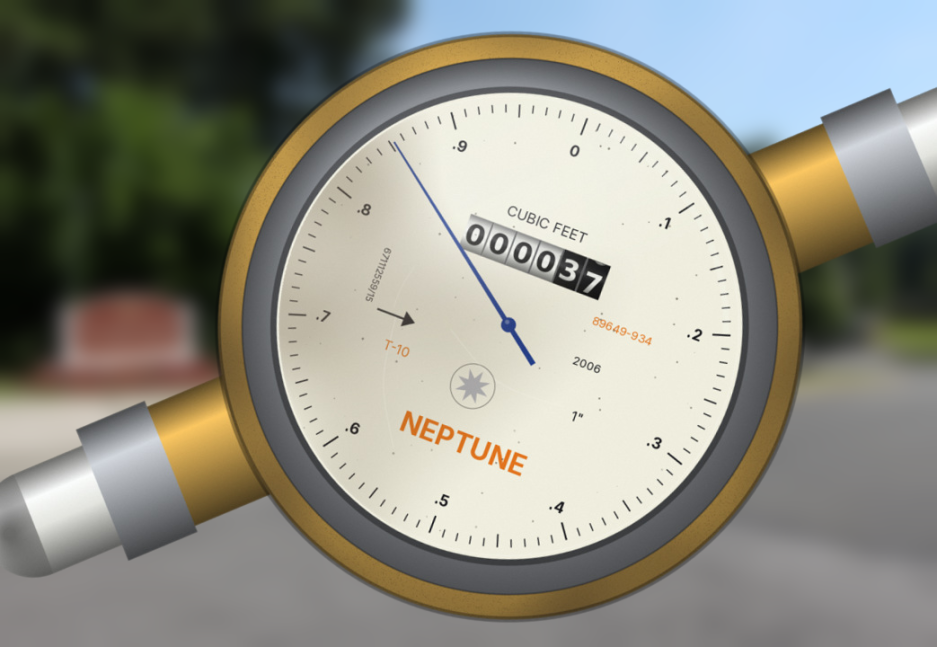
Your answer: 36.85 ft³
